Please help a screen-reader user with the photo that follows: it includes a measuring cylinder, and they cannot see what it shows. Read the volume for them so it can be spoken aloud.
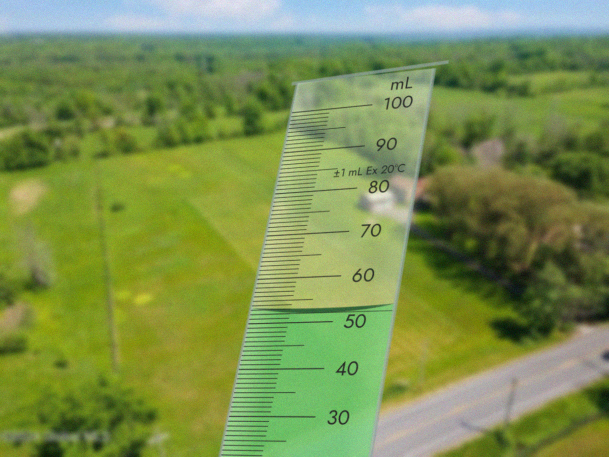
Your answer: 52 mL
